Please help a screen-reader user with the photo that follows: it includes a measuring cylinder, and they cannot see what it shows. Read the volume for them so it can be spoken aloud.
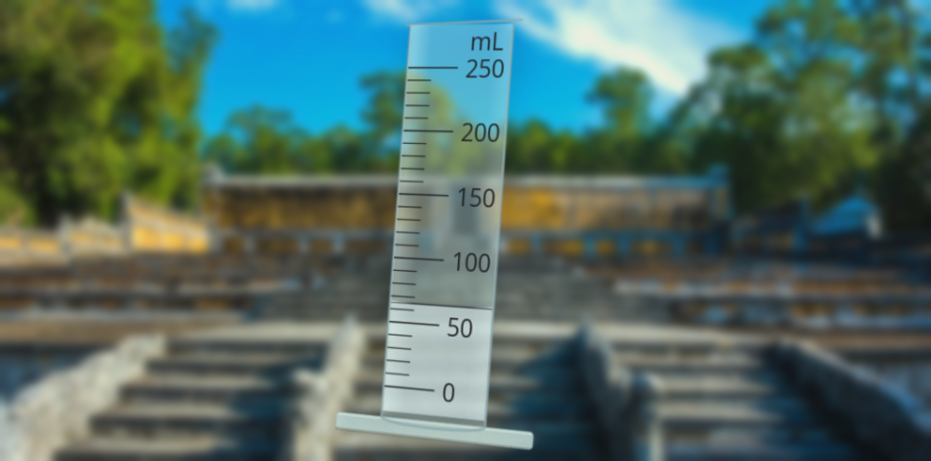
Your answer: 65 mL
